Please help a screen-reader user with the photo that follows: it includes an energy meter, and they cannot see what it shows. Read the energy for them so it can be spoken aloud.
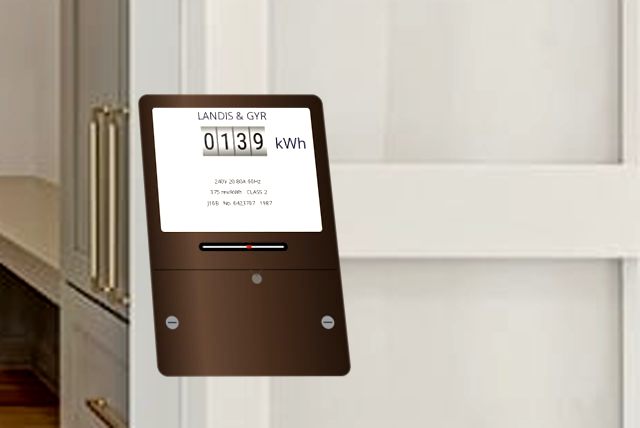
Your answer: 139 kWh
